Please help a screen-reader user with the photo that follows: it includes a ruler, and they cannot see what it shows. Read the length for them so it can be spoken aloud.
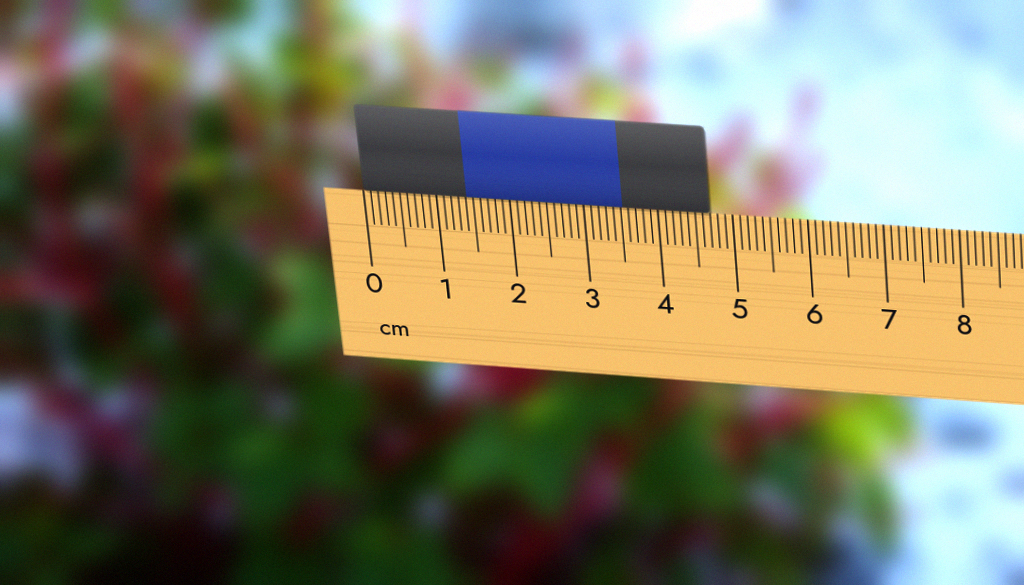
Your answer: 4.7 cm
